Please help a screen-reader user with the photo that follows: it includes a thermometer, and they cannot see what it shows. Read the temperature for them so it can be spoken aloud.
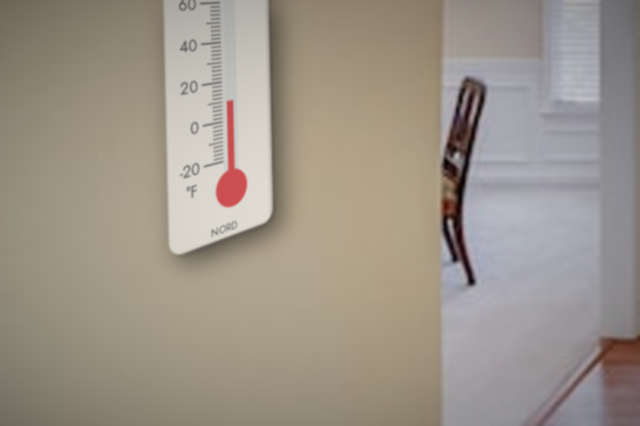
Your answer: 10 °F
